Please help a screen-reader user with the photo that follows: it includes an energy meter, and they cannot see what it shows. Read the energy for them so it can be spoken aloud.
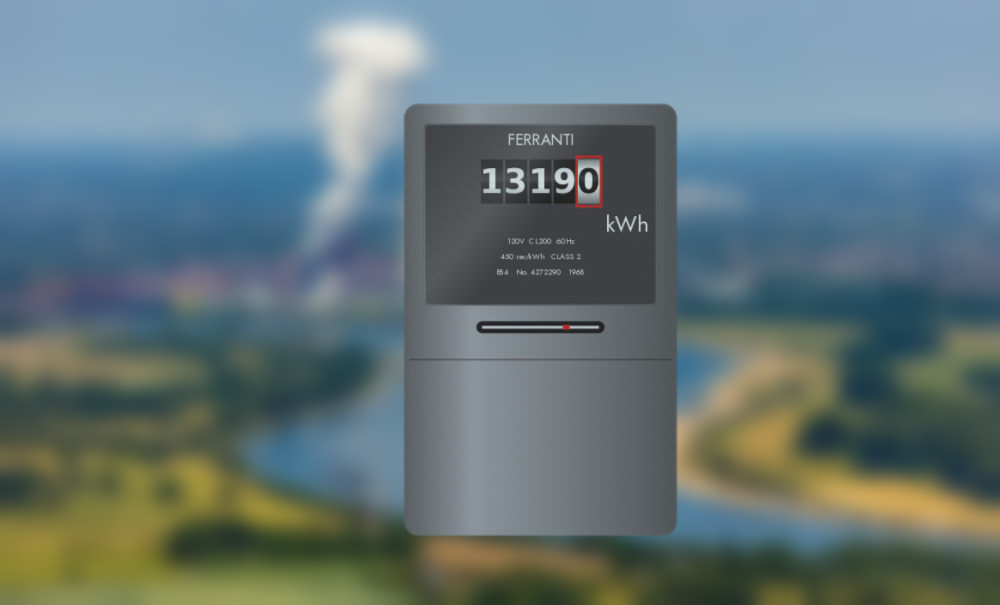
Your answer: 1319.0 kWh
